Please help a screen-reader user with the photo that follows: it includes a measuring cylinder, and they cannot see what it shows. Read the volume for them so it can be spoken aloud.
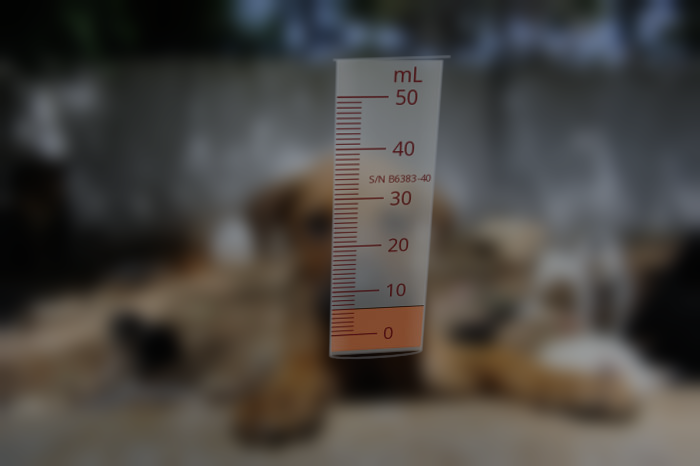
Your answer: 6 mL
